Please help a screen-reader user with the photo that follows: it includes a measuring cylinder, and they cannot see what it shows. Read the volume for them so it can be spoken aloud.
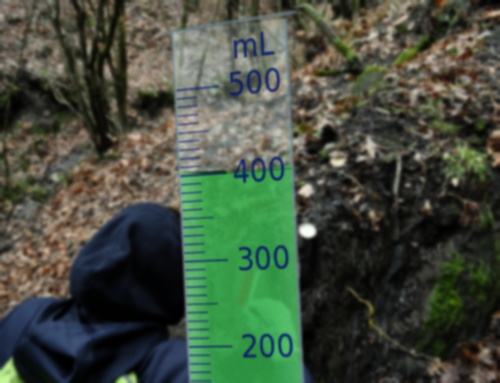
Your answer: 400 mL
